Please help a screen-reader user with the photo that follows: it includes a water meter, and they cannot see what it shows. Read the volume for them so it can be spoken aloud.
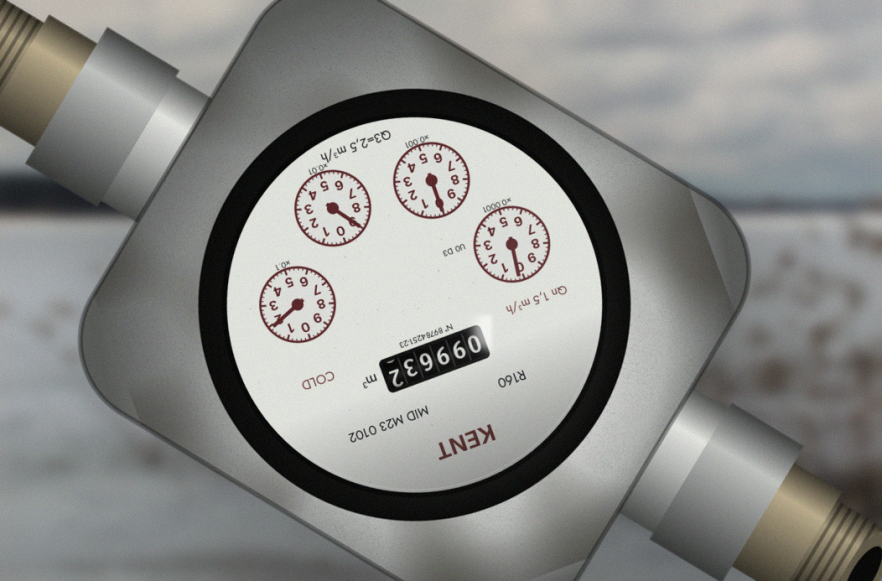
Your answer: 99632.1900 m³
